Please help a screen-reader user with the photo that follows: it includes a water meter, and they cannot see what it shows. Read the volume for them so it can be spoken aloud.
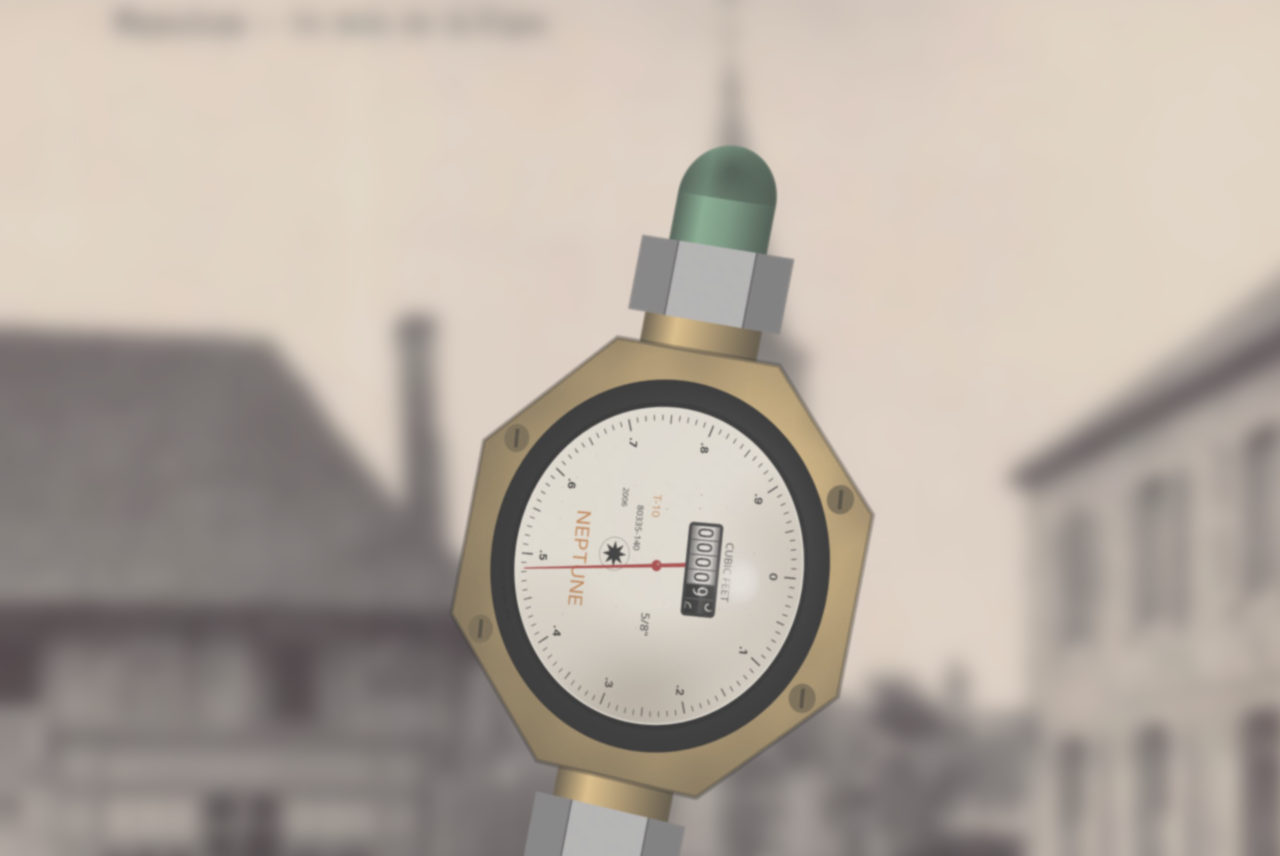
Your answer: 95.48 ft³
